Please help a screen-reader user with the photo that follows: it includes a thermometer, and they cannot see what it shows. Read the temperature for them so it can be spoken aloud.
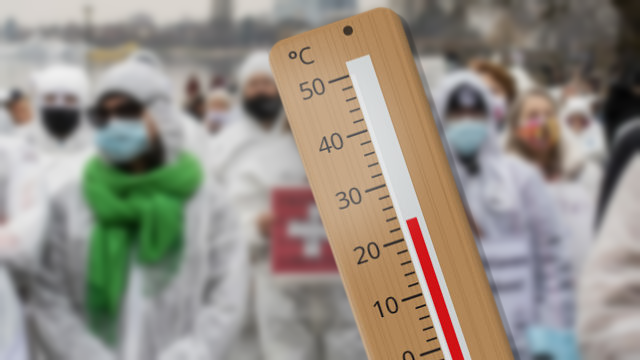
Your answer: 23 °C
